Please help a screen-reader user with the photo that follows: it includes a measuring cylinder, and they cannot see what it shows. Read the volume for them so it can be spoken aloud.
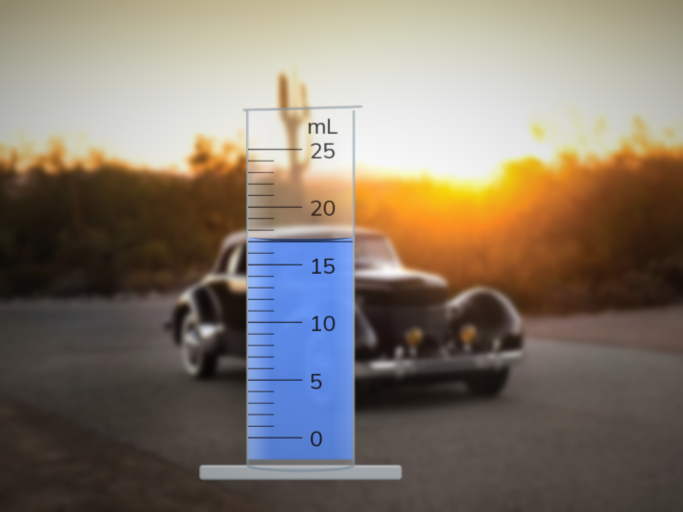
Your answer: 17 mL
